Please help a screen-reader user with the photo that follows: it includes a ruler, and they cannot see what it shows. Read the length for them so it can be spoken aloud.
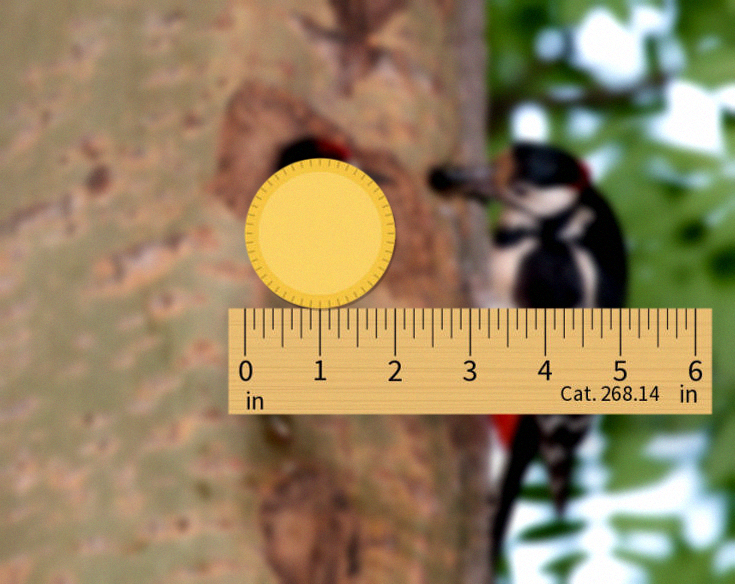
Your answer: 2 in
